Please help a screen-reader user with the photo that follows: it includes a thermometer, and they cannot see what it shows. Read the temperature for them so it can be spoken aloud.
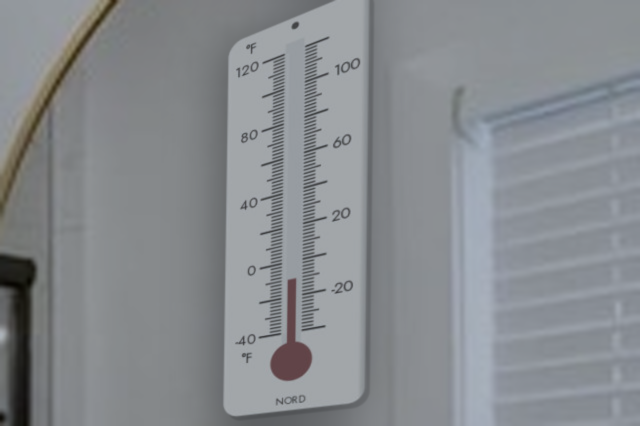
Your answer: -10 °F
